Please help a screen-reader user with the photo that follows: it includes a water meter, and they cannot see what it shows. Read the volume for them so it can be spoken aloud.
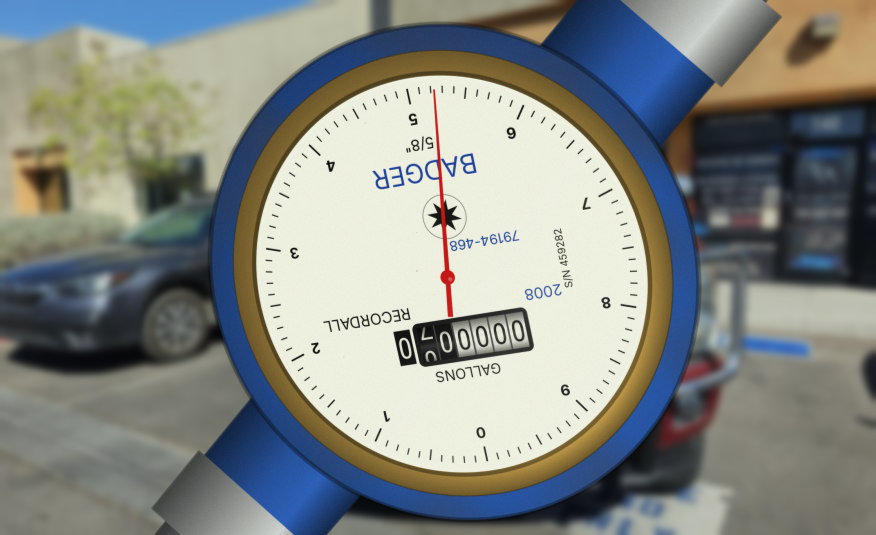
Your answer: 65.2 gal
